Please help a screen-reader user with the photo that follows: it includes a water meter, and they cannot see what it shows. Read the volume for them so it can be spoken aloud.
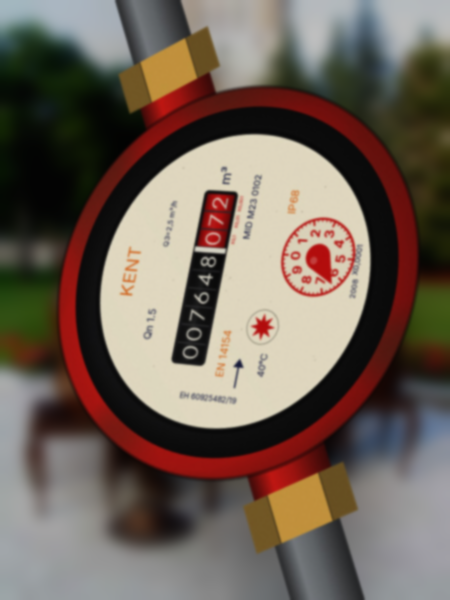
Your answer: 7648.0726 m³
